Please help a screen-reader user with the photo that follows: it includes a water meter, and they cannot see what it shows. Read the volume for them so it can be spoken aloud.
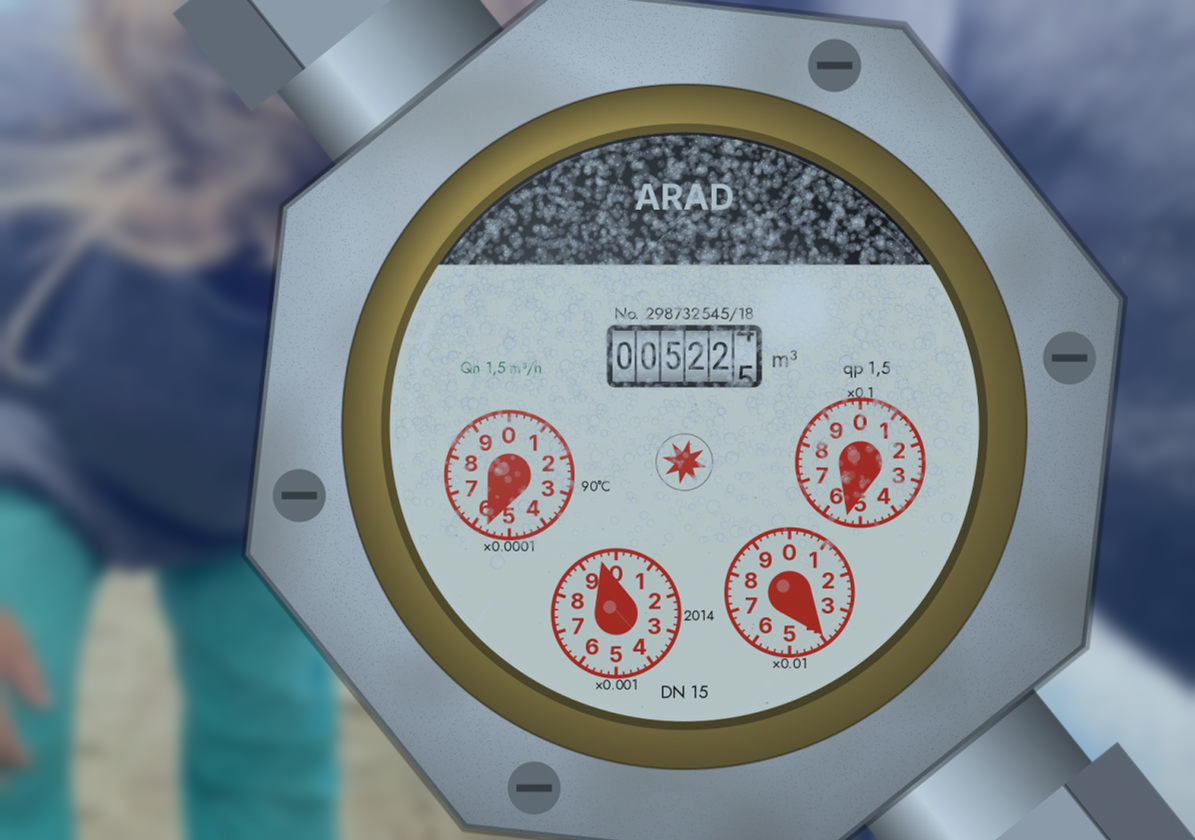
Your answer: 5224.5395 m³
